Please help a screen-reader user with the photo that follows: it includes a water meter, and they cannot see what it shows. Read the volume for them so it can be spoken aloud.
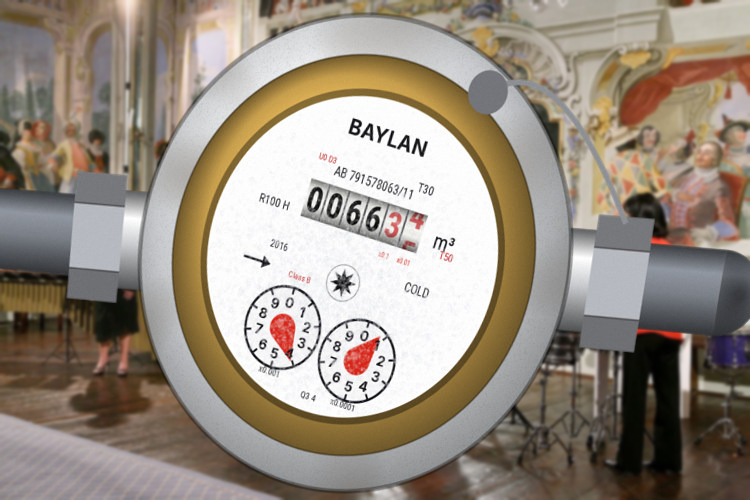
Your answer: 66.3440 m³
